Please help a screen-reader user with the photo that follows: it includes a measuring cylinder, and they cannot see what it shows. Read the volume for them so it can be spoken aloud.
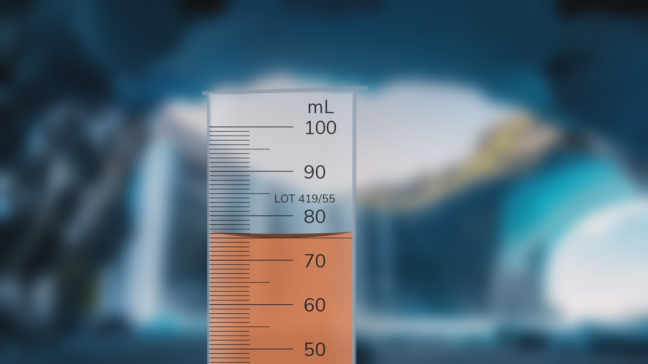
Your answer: 75 mL
